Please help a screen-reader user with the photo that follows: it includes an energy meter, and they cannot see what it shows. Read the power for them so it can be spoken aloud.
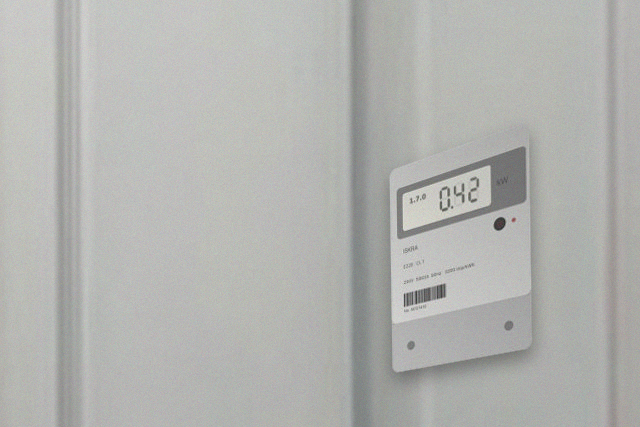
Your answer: 0.42 kW
